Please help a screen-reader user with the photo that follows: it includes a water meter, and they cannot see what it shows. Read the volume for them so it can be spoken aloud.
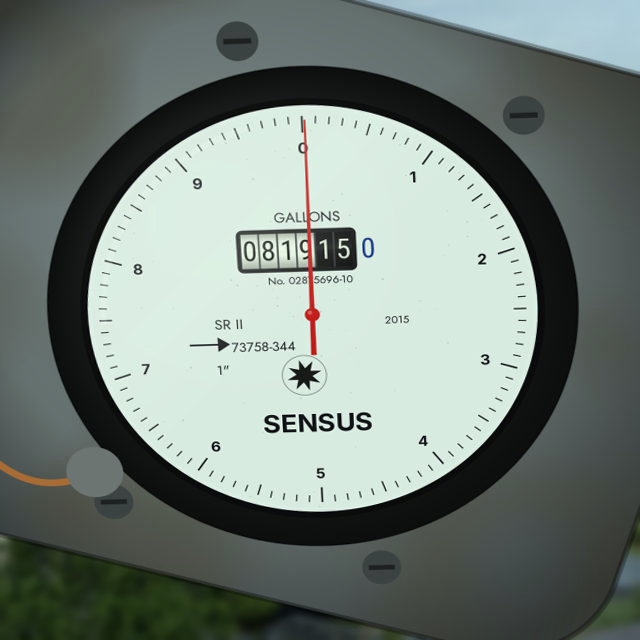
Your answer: 819150.0 gal
